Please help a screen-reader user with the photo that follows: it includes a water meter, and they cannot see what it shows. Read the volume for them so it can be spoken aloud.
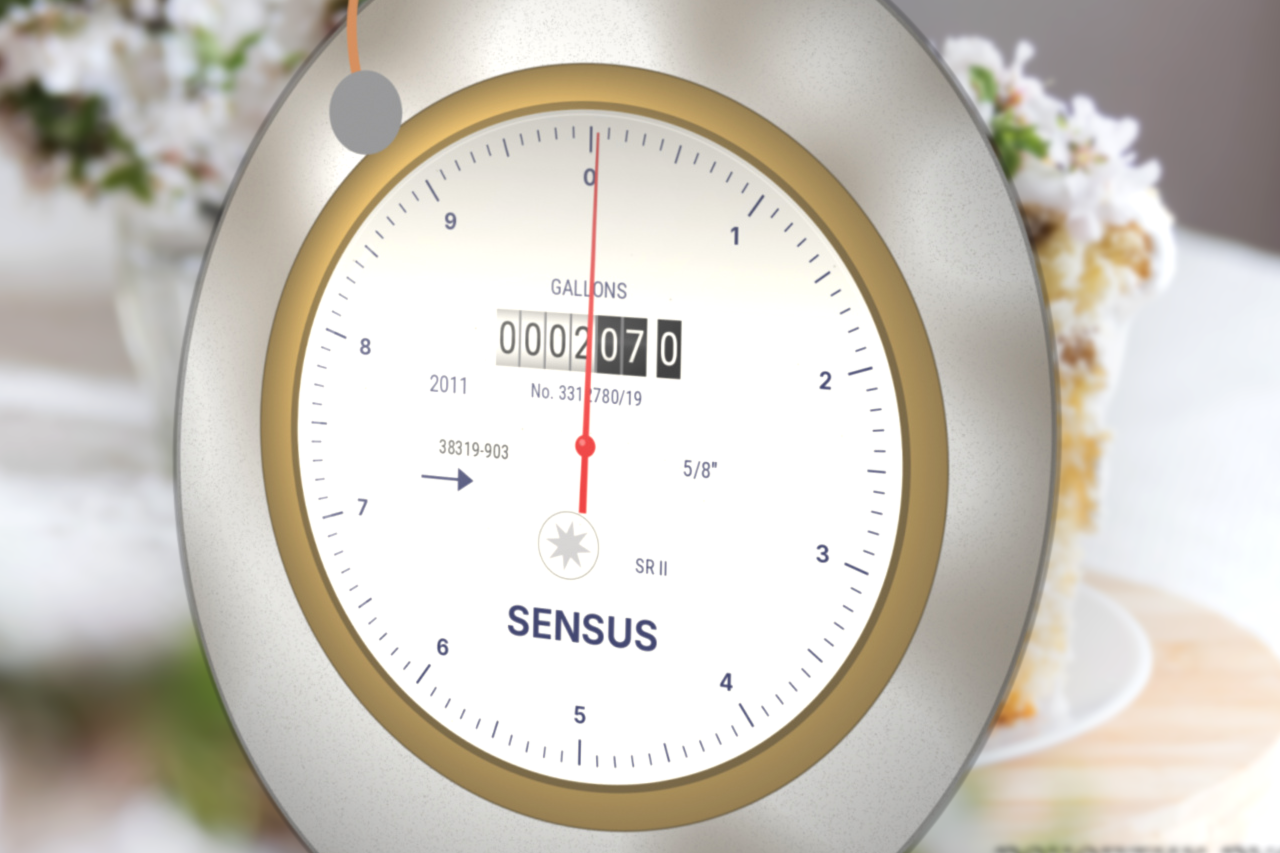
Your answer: 2070.0 gal
